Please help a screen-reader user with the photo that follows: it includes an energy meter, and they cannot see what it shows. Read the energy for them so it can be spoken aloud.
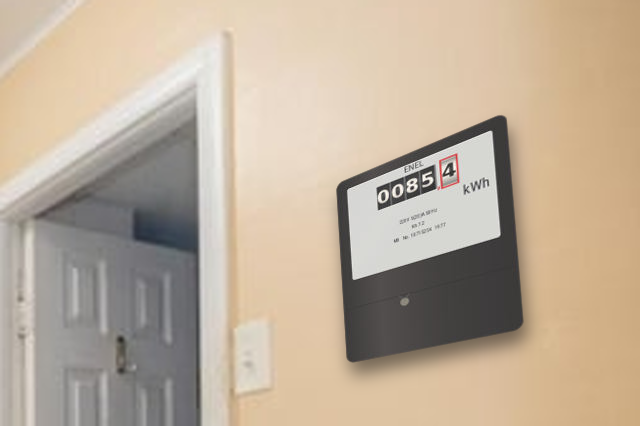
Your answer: 85.4 kWh
